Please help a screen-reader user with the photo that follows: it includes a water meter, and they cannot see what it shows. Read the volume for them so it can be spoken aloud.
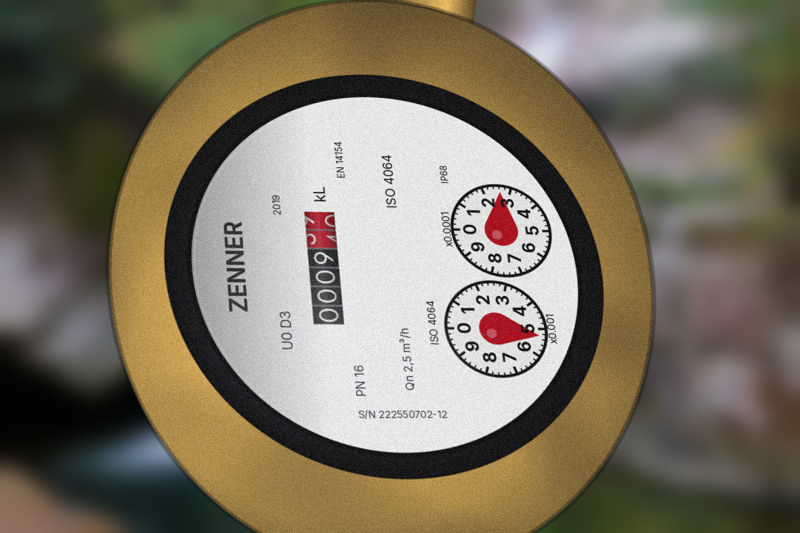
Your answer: 9.3952 kL
